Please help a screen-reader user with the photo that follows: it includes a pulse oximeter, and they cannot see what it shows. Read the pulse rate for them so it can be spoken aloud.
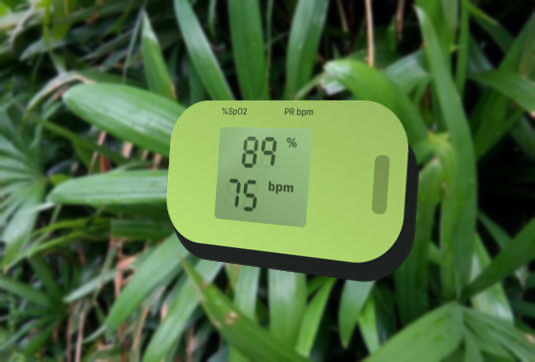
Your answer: 75 bpm
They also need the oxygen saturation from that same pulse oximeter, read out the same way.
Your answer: 89 %
